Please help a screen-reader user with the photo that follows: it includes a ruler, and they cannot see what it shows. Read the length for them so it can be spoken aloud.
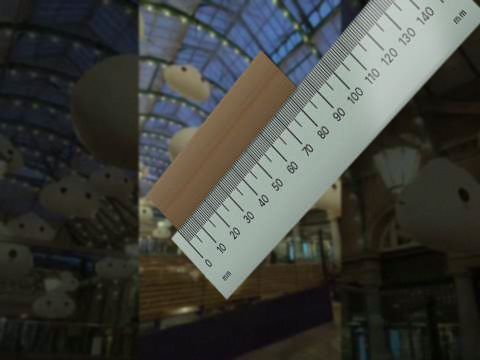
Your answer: 85 mm
